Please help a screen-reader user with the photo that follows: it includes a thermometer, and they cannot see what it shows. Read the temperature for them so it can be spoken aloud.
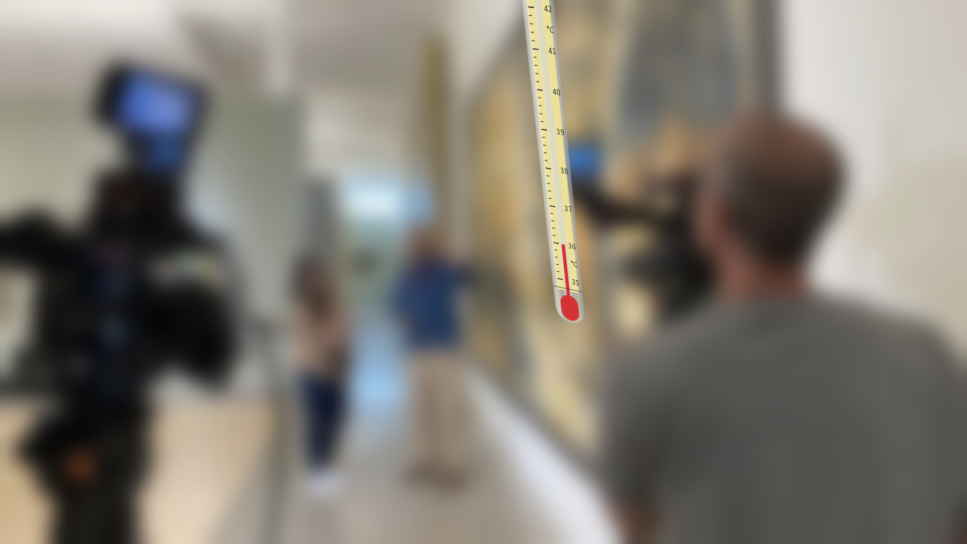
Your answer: 36 °C
